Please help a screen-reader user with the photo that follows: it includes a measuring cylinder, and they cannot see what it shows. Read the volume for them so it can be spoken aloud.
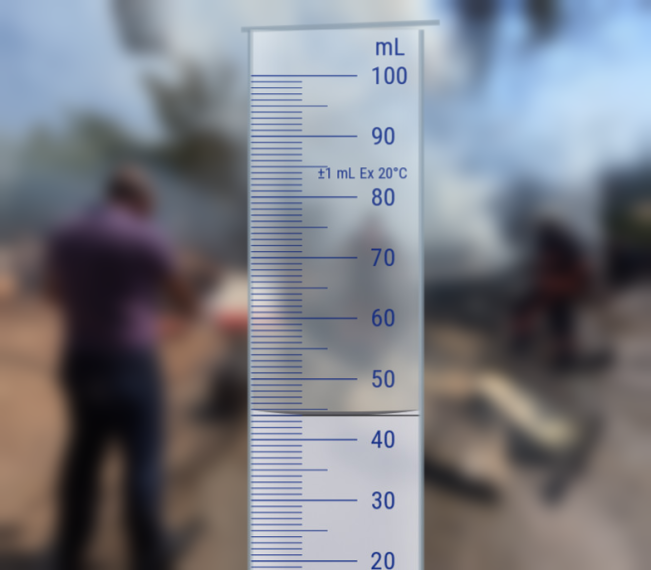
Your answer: 44 mL
